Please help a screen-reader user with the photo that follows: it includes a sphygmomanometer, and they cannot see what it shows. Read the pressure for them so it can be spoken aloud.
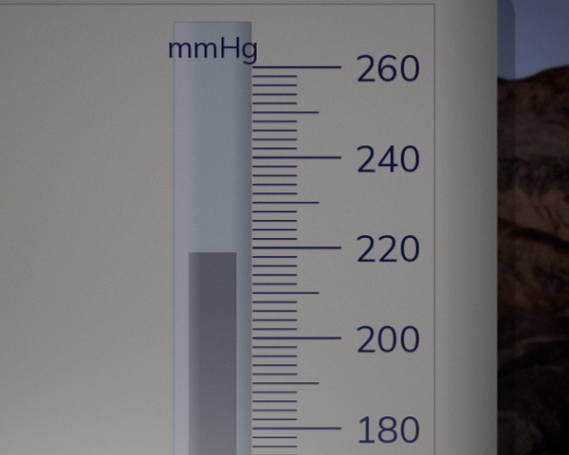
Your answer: 219 mmHg
